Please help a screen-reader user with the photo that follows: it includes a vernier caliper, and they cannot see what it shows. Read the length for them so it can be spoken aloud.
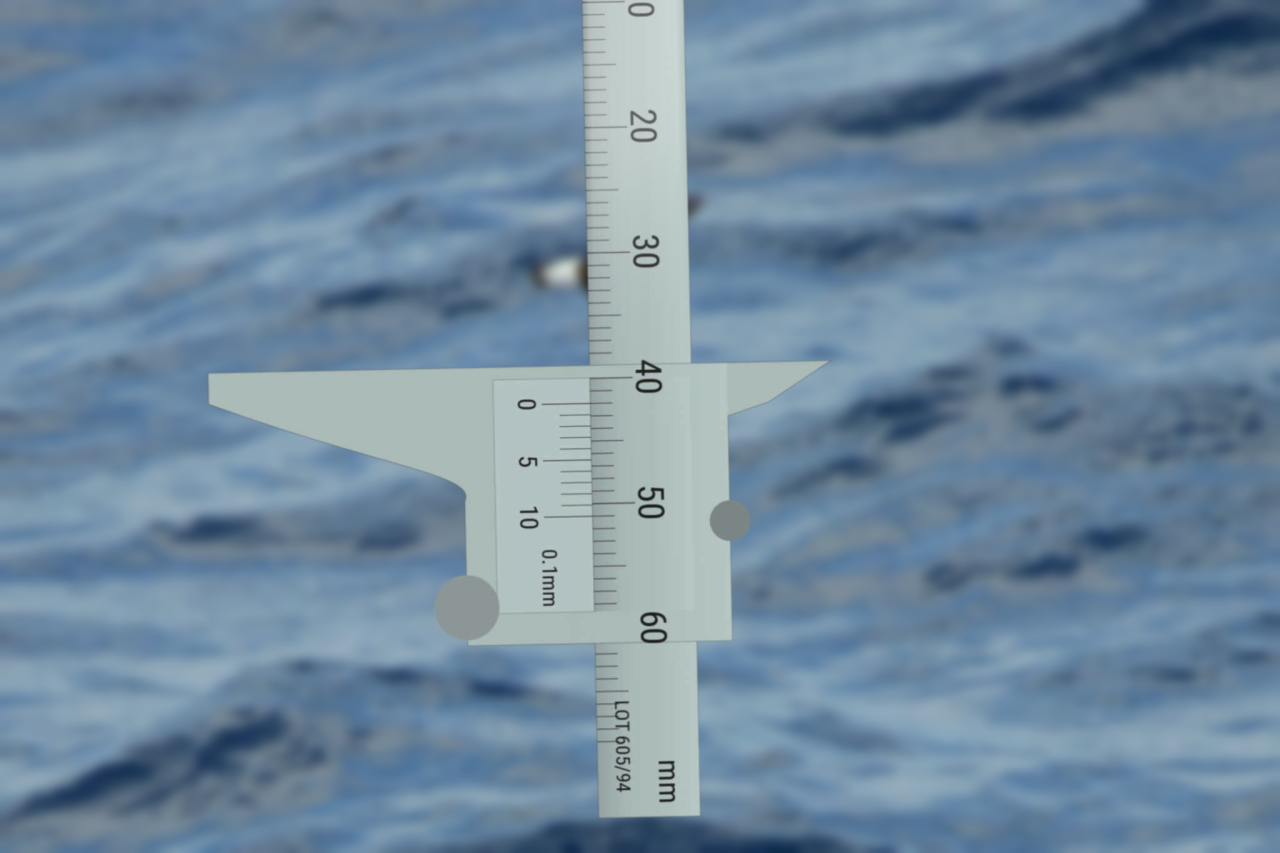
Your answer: 42.0 mm
